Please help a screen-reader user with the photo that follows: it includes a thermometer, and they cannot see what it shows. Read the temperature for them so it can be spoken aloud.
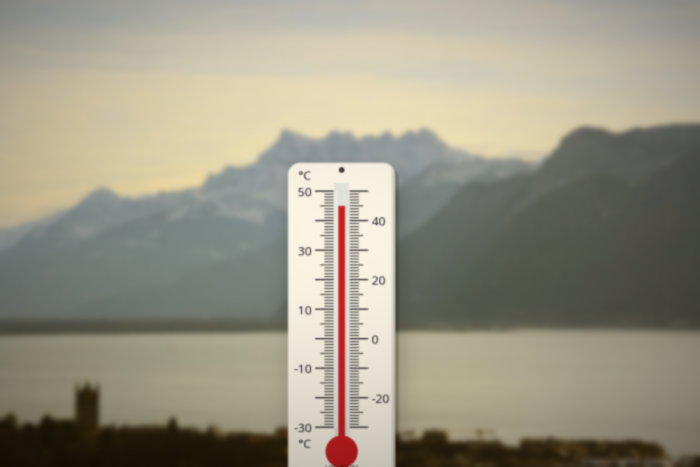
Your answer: 45 °C
